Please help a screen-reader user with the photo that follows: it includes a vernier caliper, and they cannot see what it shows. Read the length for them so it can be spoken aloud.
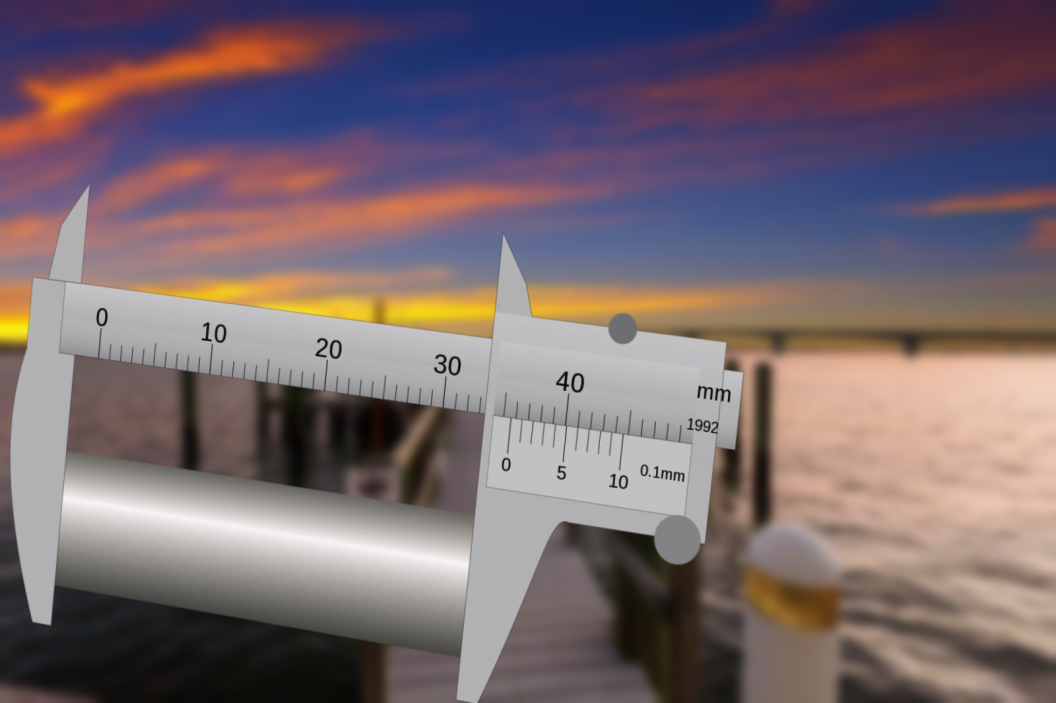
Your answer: 35.6 mm
